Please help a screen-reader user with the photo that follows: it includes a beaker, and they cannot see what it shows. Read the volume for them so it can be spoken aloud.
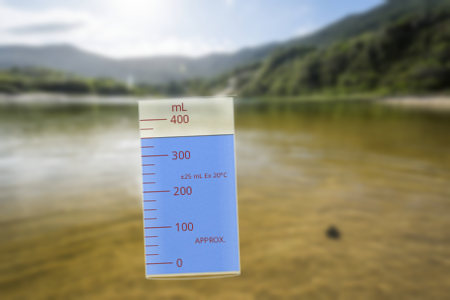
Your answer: 350 mL
